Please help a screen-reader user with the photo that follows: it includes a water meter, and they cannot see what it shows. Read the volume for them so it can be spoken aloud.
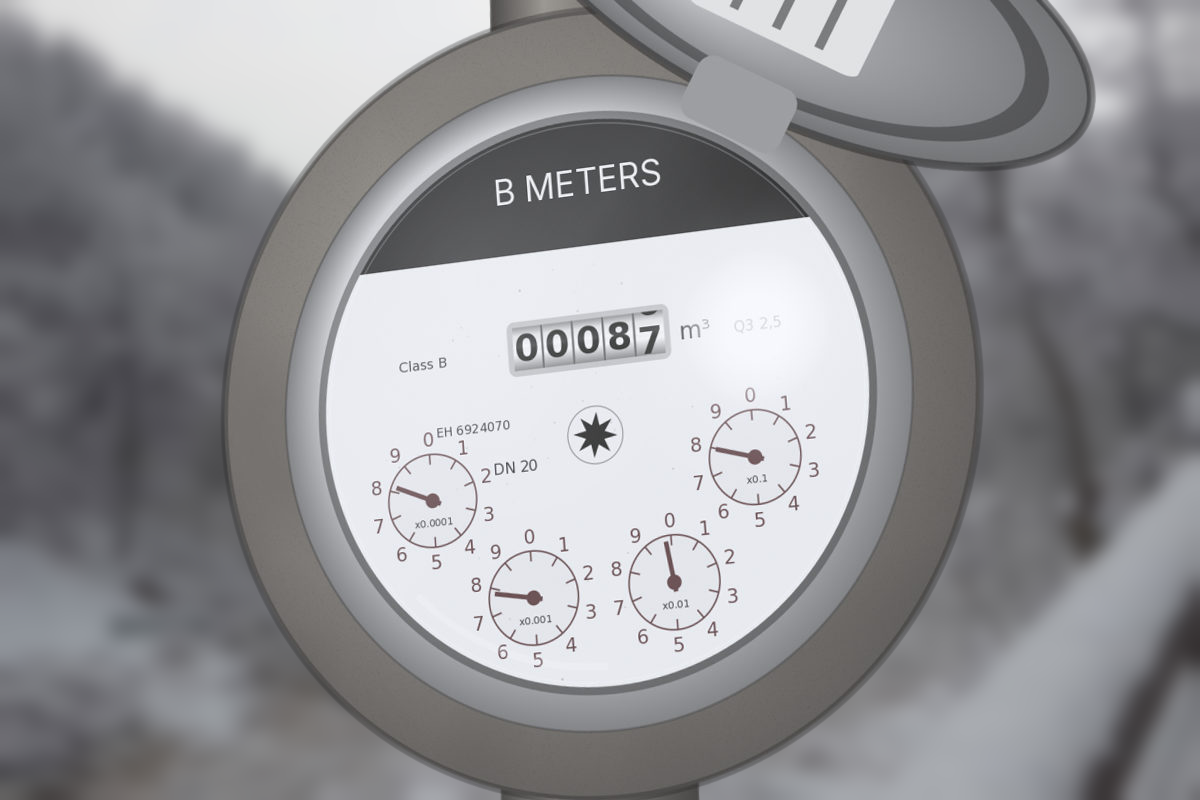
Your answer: 86.7978 m³
